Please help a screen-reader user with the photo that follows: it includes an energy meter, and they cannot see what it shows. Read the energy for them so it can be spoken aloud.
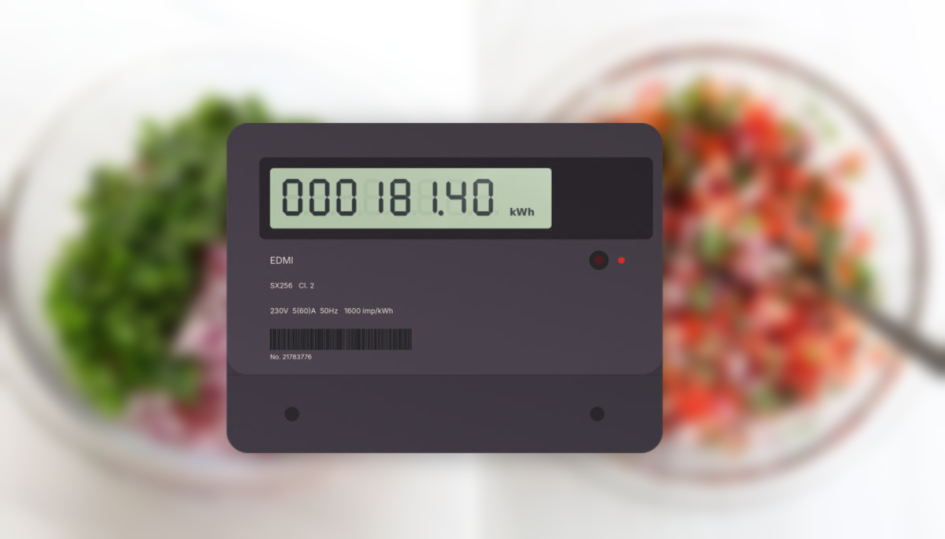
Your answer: 181.40 kWh
